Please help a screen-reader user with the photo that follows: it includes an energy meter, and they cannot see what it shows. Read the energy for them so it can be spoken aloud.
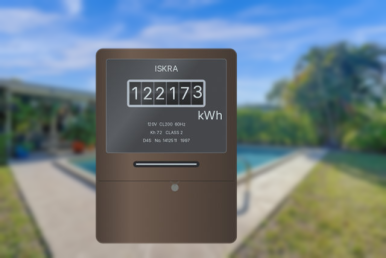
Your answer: 122173 kWh
